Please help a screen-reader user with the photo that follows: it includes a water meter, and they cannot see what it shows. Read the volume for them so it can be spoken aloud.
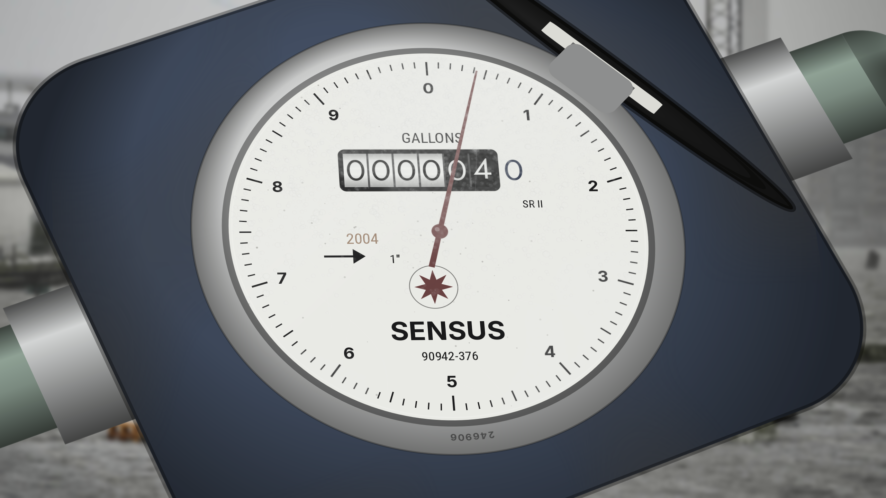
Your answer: 40.4 gal
